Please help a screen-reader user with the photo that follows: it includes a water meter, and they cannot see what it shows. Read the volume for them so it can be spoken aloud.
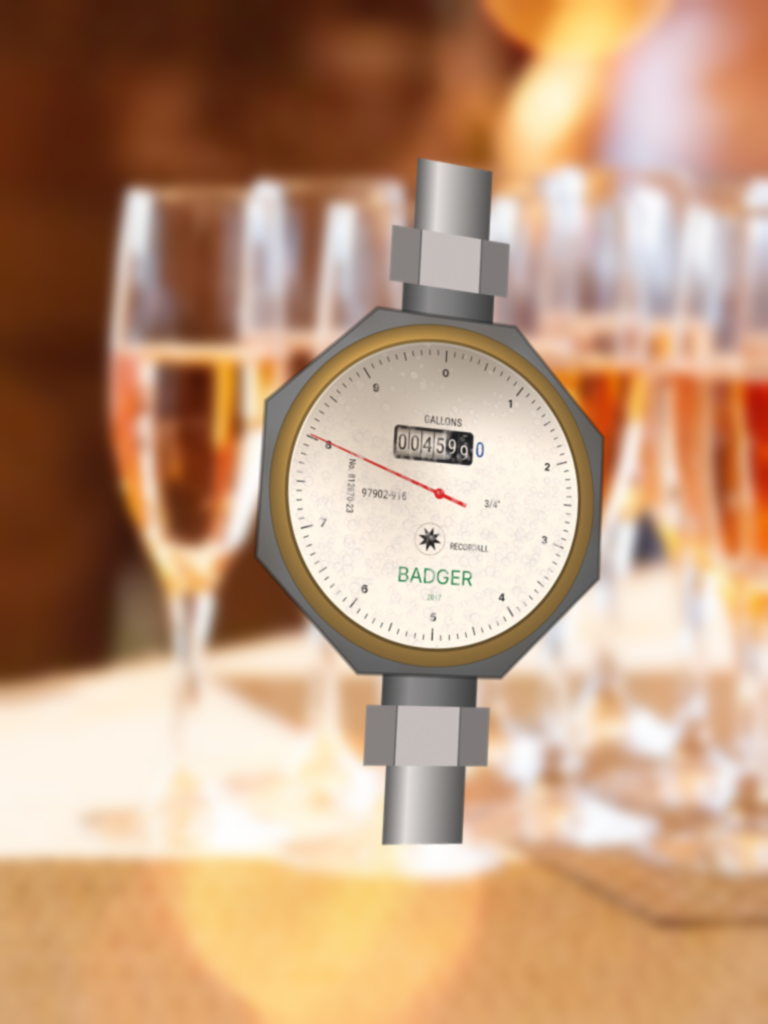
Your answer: 45988.0 gal
